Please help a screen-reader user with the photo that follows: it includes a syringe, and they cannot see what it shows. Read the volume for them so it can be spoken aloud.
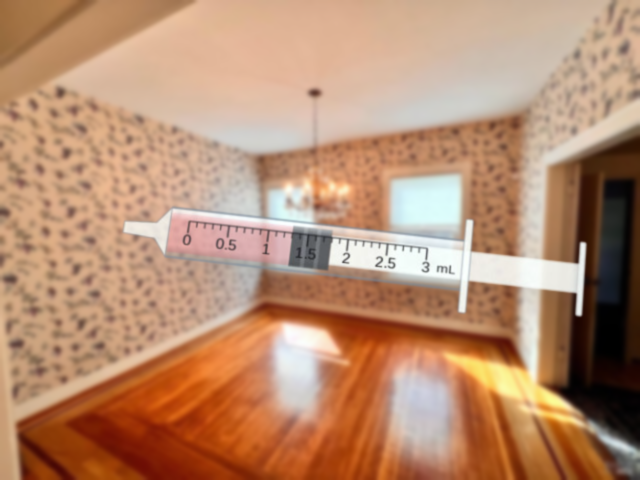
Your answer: 1.3 mL
